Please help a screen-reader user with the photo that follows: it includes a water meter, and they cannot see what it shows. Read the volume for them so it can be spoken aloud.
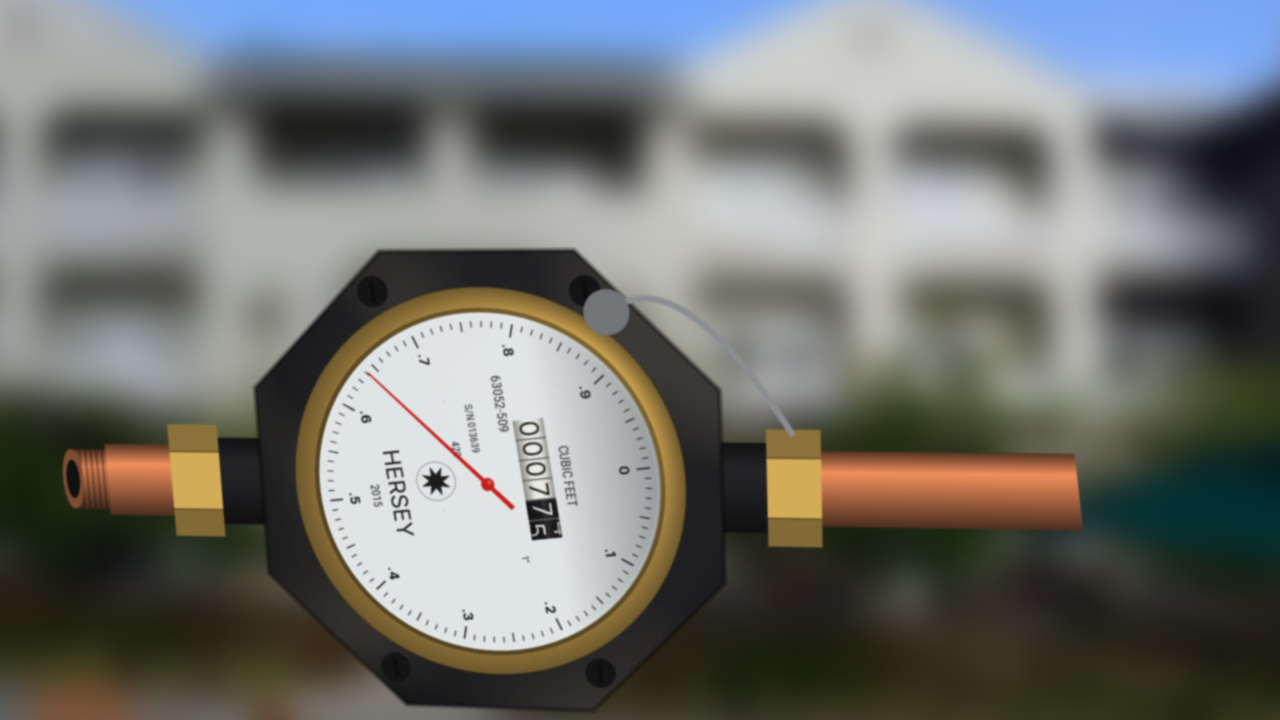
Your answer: 774.64 ft³
